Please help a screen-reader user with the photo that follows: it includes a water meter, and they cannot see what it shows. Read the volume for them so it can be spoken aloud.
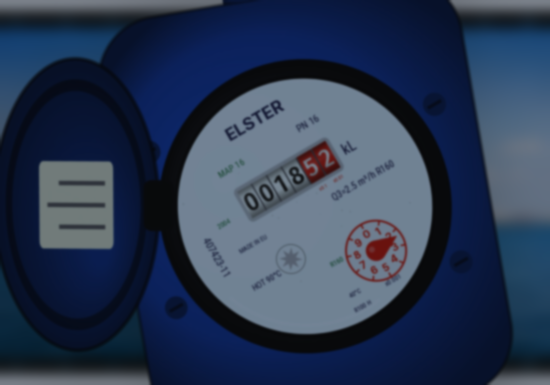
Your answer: 18.522 kL
